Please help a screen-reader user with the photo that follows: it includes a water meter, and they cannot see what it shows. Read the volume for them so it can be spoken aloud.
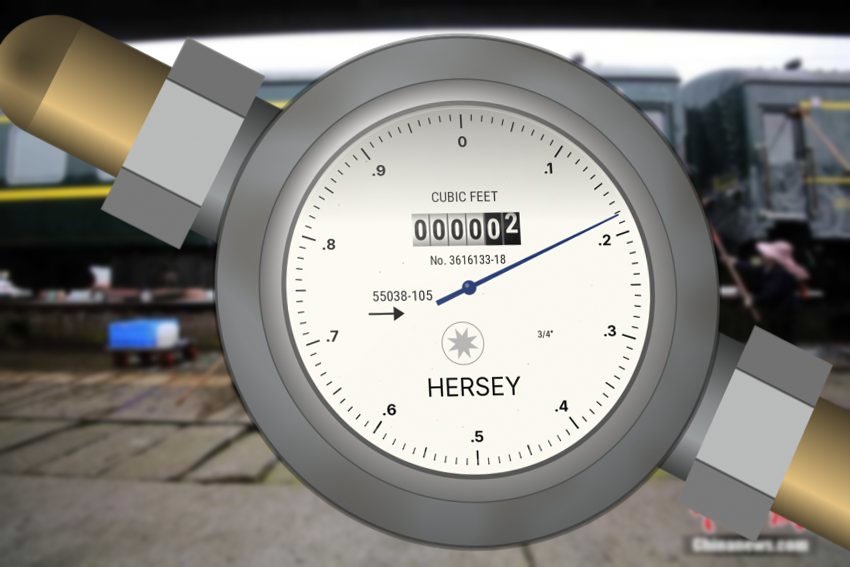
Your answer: 2.18 ft³
